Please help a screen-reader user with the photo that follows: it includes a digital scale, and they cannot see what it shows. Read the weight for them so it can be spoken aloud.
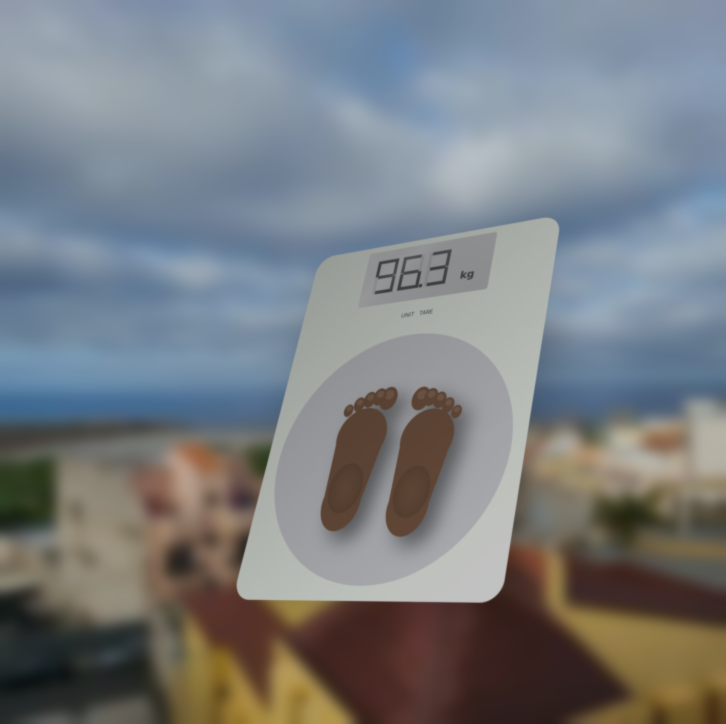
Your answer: 96.3 kg
